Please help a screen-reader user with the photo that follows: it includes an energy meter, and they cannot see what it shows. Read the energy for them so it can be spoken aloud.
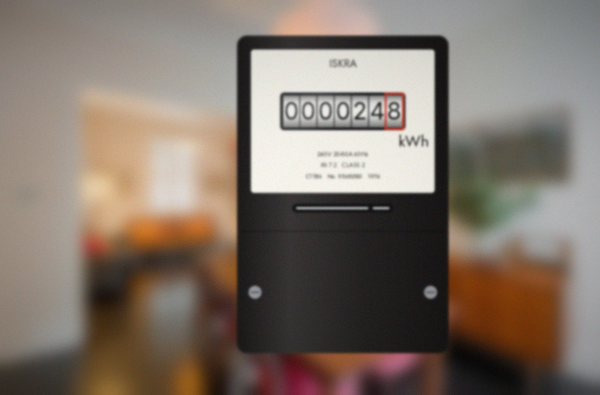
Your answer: 24.8 kWh
